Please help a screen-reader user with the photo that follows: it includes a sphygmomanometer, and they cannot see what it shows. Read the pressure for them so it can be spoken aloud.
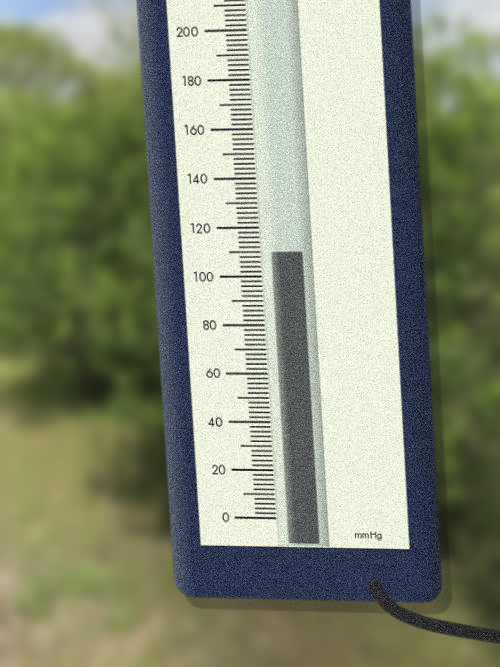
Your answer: 110 mmHg
